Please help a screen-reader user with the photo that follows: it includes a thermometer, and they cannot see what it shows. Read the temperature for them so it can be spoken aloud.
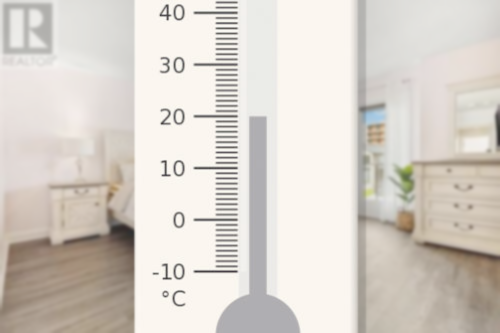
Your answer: 20 °C
